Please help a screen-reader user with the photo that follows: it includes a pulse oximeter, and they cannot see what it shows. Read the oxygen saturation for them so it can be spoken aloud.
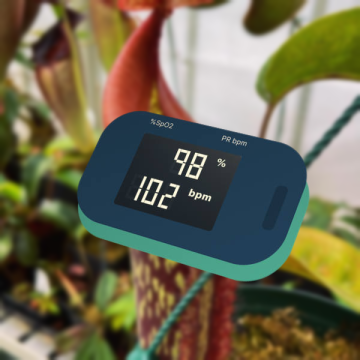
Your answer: 98 %
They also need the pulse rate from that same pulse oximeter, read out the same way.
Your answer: 102 bpm
